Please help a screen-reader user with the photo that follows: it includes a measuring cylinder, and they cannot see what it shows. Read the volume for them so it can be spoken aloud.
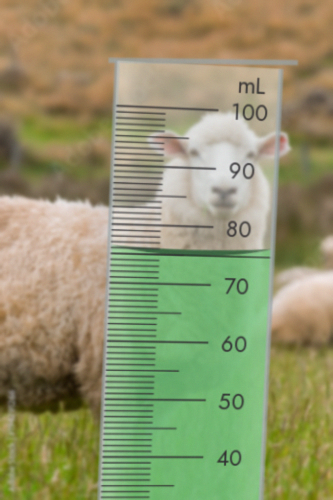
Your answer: 75 mL
